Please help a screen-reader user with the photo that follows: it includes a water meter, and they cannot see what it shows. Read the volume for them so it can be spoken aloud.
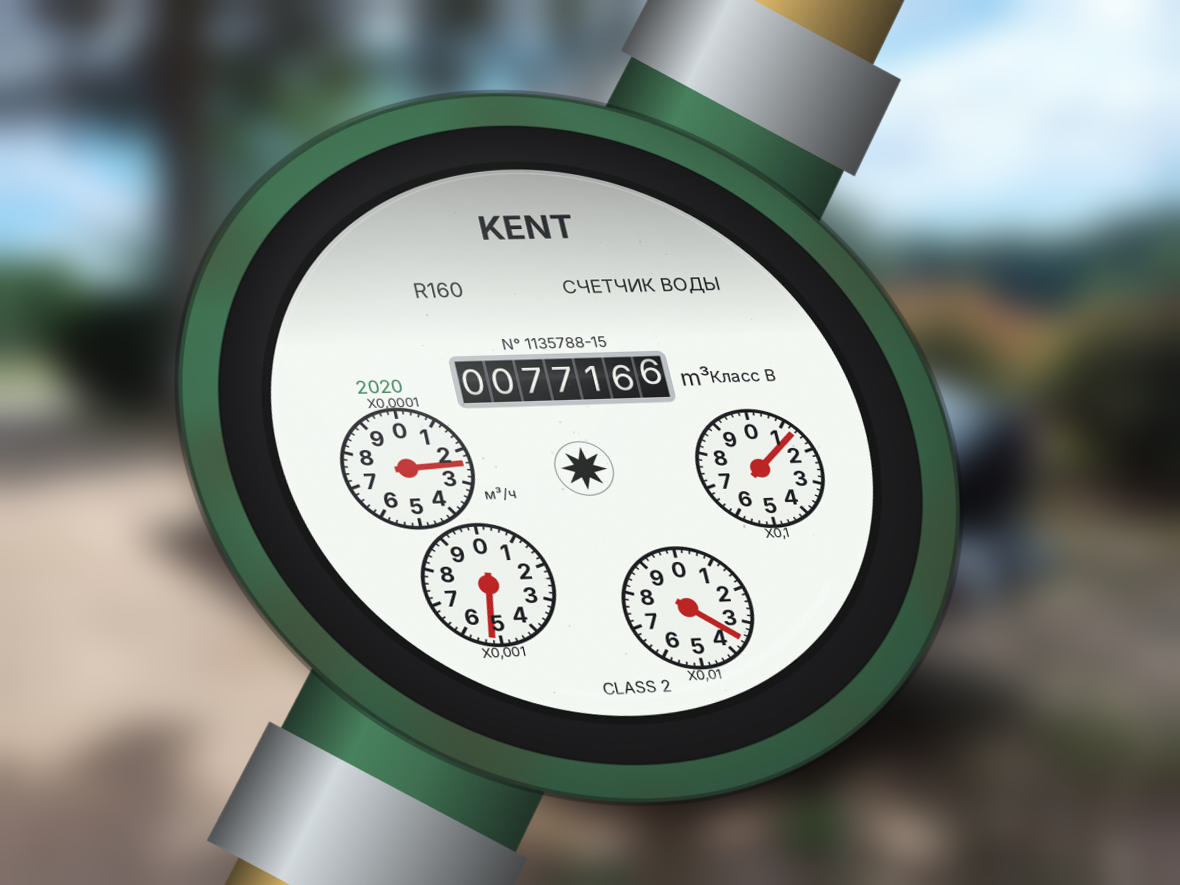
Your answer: 77166.1352 m³
